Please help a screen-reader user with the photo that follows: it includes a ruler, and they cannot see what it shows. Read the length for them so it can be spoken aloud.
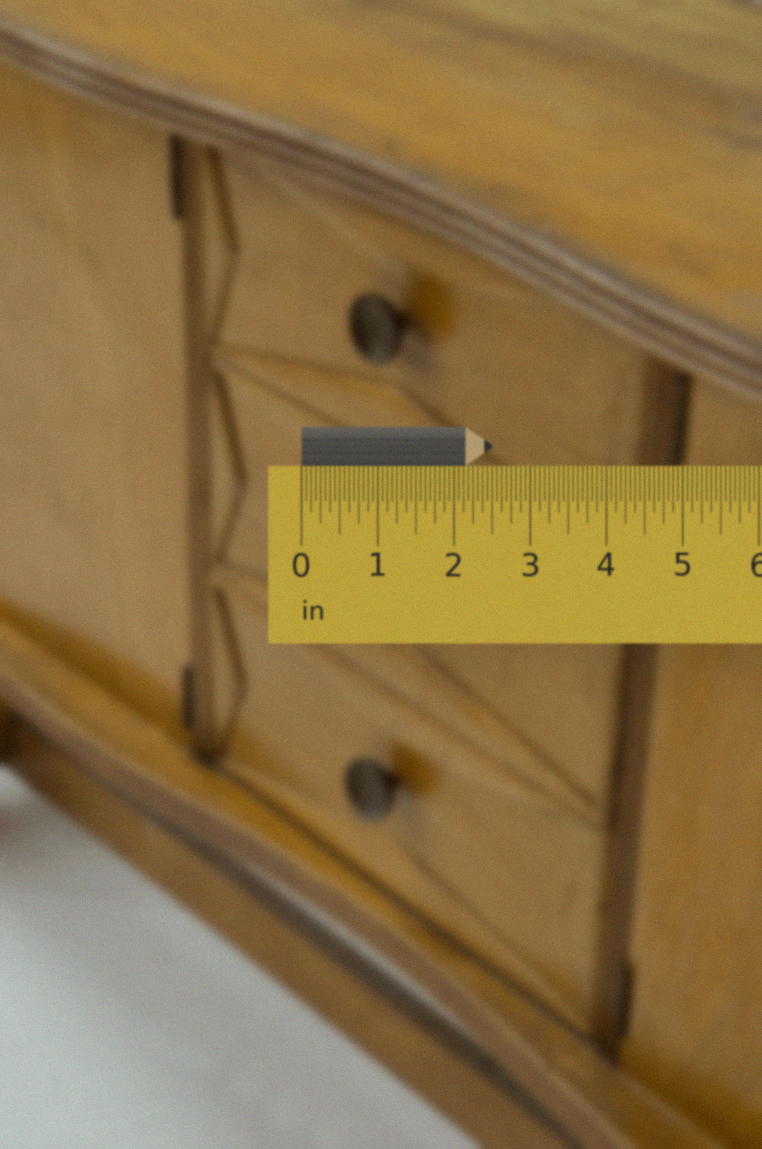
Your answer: 2.5 in
